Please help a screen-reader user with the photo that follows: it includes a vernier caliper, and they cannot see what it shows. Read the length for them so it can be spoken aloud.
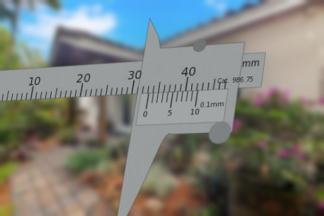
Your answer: 33.2 mm
